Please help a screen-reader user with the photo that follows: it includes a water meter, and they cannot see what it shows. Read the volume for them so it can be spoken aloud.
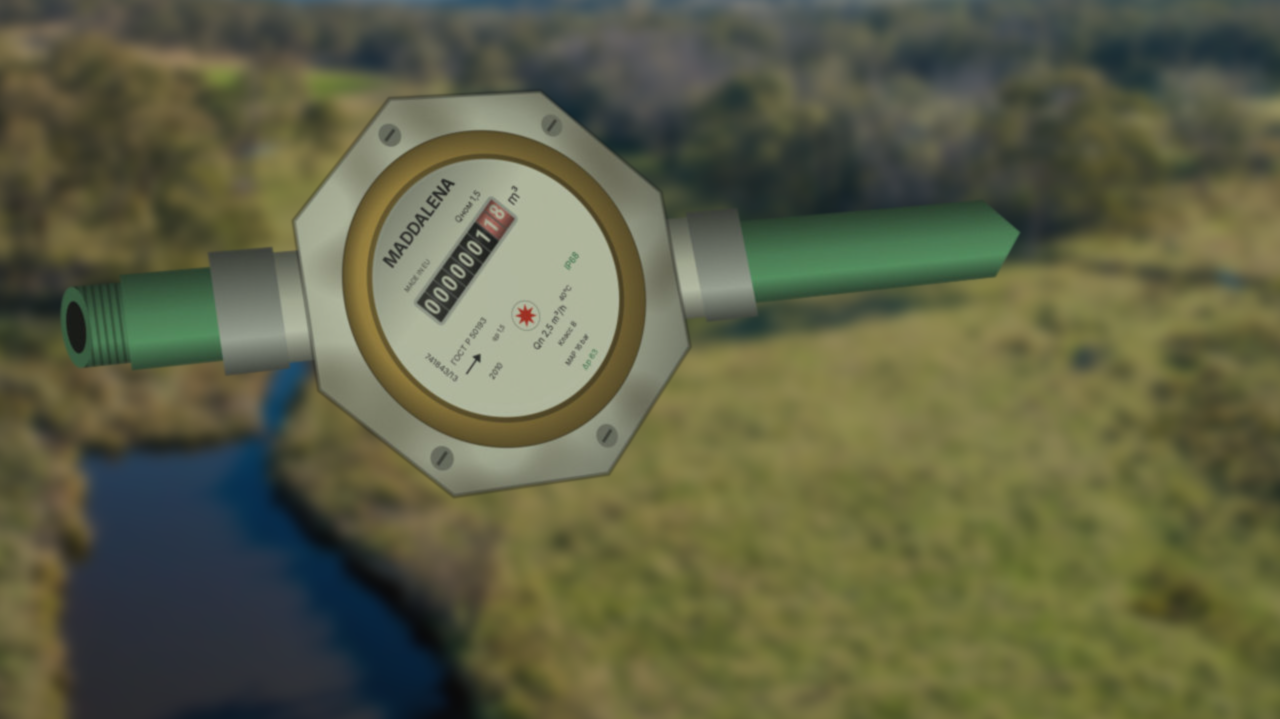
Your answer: 1.18 m³
